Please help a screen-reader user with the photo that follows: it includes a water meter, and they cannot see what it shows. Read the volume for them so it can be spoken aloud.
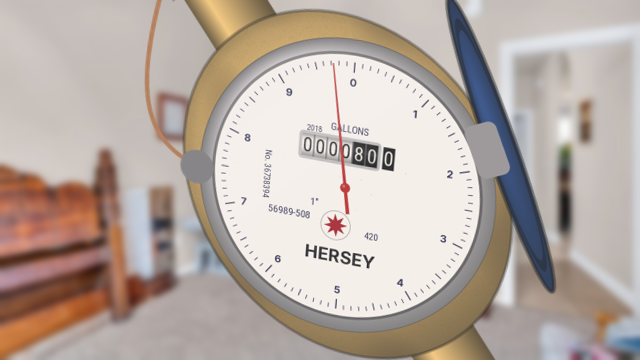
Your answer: 799.7 gal
